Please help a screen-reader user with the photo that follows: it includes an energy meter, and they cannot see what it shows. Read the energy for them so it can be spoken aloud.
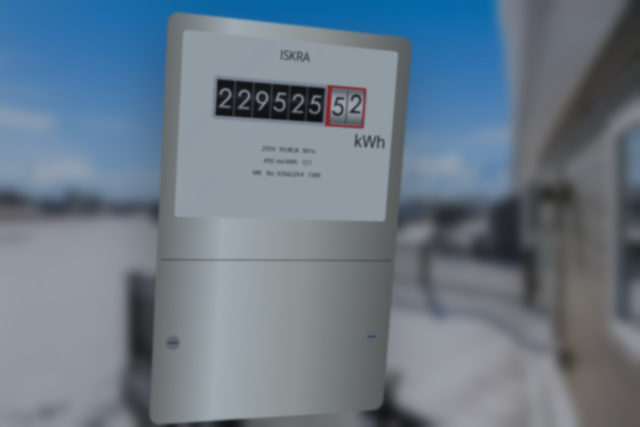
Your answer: 229525.52 kWh
